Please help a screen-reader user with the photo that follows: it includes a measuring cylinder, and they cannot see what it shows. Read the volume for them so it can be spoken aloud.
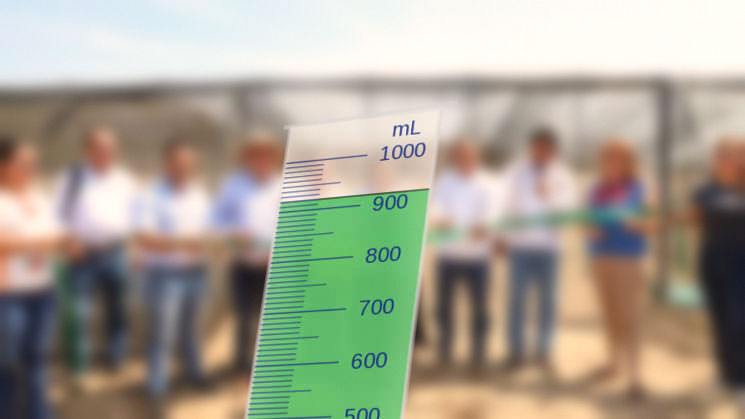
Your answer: 920 mL
